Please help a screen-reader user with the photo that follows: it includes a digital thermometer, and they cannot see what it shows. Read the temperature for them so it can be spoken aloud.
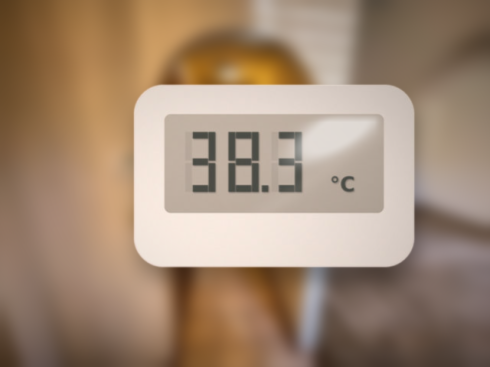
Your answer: 38.3 °C
